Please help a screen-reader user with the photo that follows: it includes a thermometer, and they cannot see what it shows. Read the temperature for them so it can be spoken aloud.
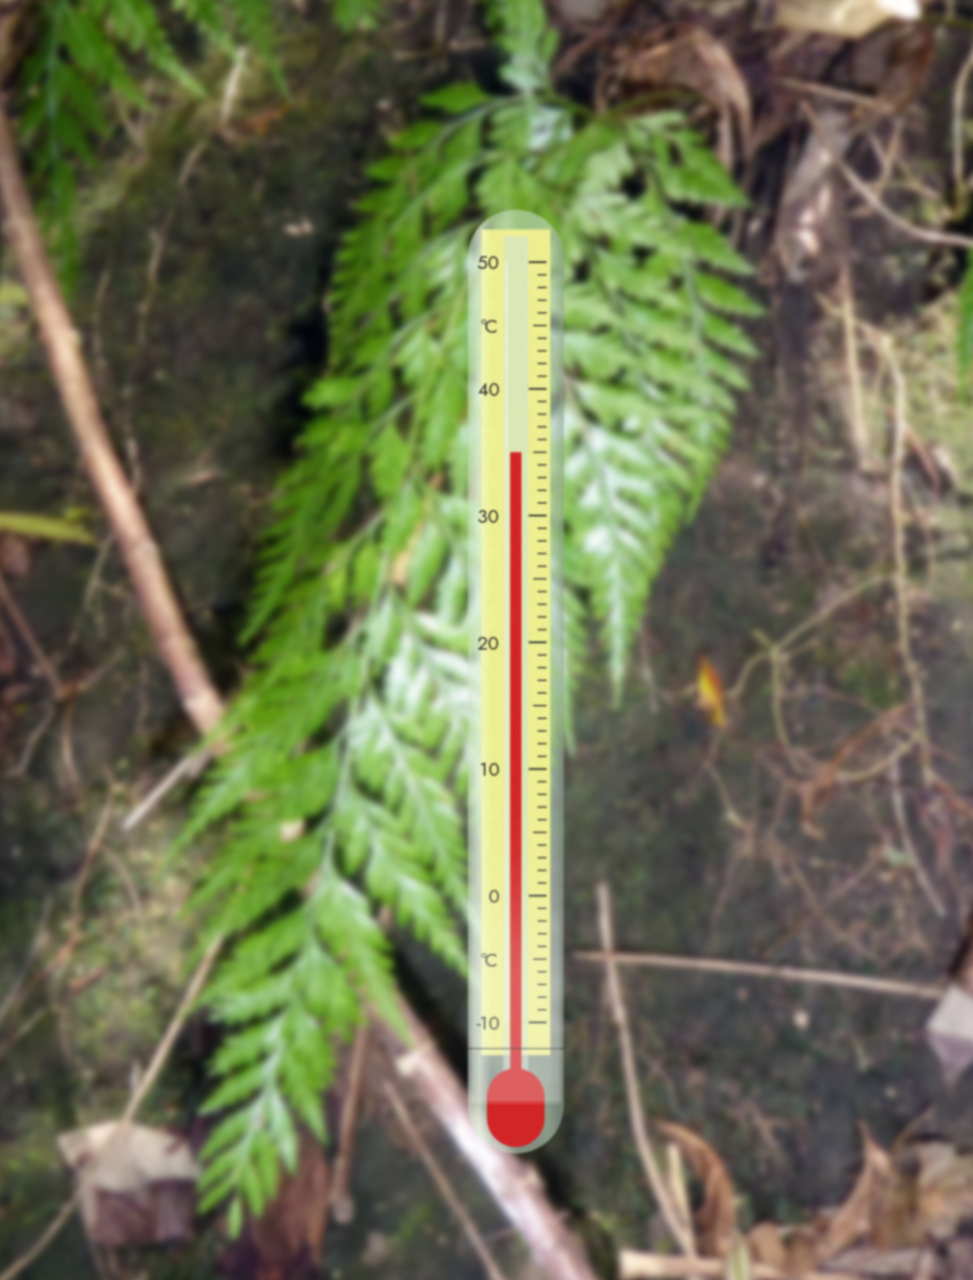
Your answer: 35 °C
